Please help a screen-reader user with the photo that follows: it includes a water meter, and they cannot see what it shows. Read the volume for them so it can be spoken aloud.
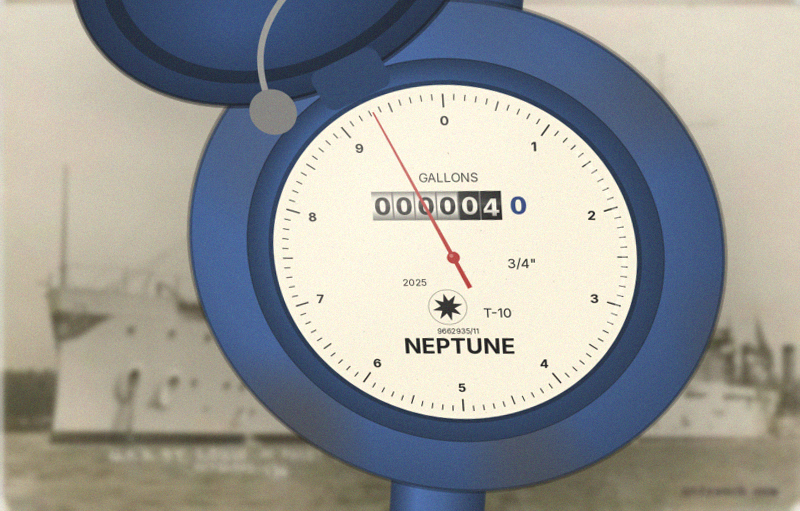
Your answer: 39.3 gal
